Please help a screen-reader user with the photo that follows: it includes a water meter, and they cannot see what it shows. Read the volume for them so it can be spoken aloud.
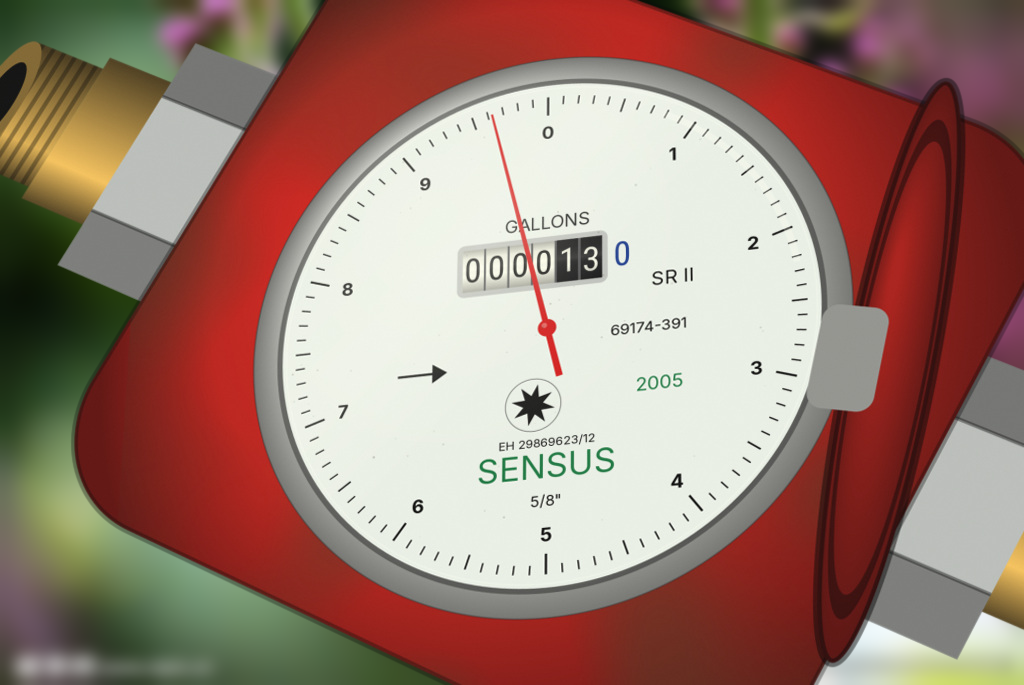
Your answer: 129.6 gal
